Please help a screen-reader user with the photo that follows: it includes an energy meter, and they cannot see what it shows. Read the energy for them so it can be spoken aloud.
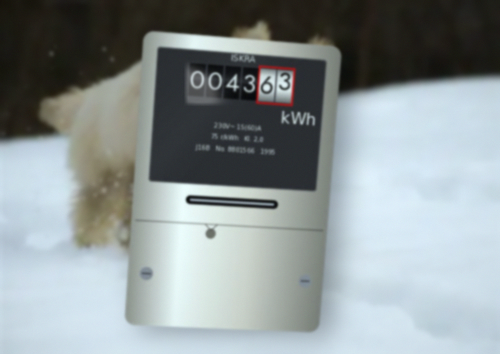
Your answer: 43.63 kWh
